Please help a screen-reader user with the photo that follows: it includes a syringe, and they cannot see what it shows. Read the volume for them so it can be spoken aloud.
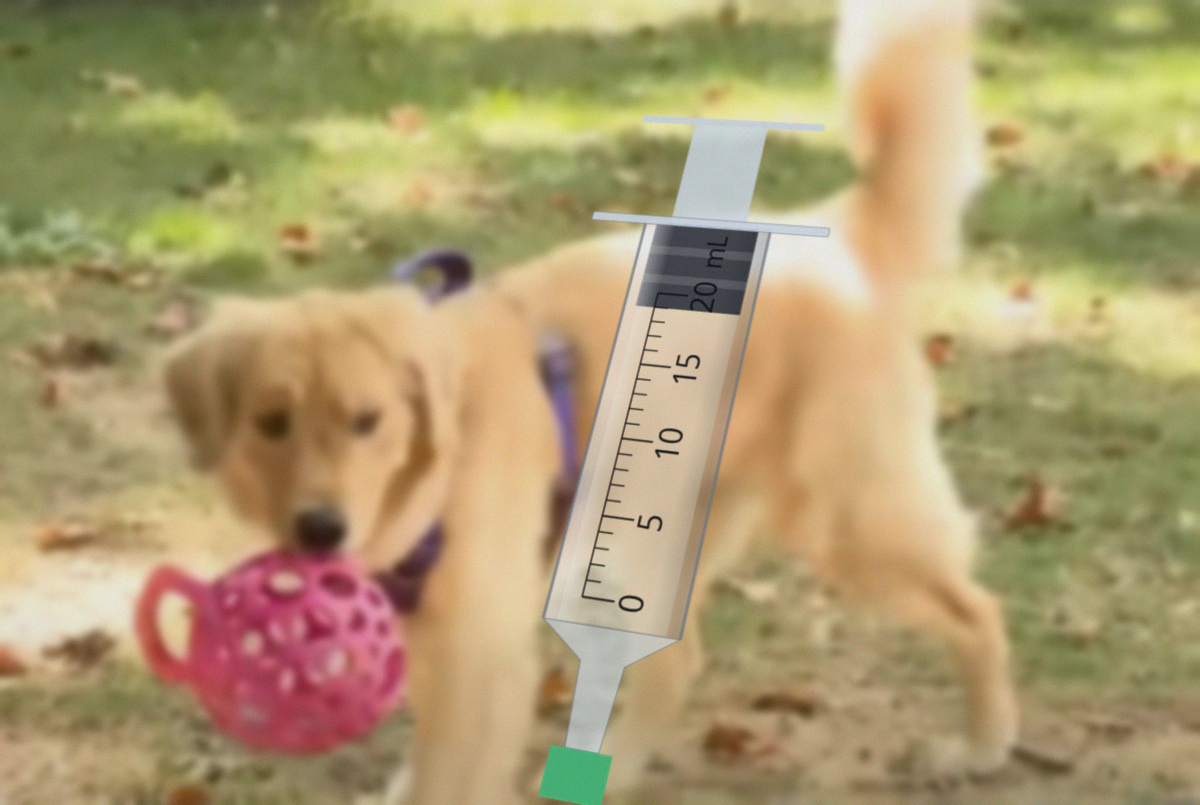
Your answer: 19 mL
